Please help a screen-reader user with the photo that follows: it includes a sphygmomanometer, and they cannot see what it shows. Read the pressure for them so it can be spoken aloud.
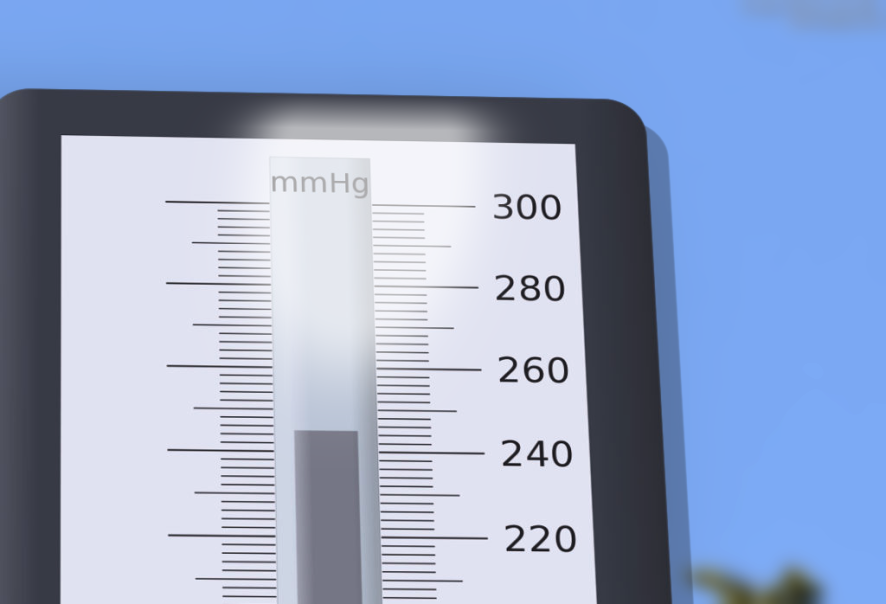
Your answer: 245 mmHg
